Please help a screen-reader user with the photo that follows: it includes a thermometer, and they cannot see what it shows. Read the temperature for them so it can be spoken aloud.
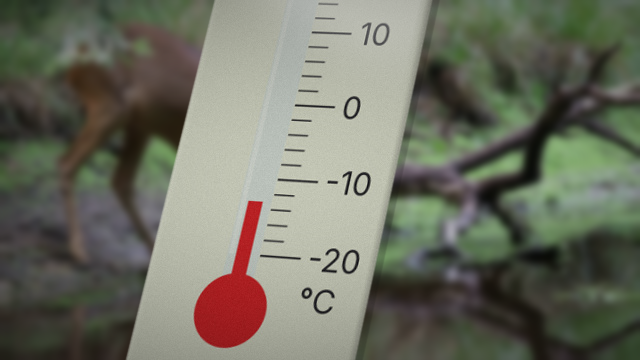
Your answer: -13 °C
